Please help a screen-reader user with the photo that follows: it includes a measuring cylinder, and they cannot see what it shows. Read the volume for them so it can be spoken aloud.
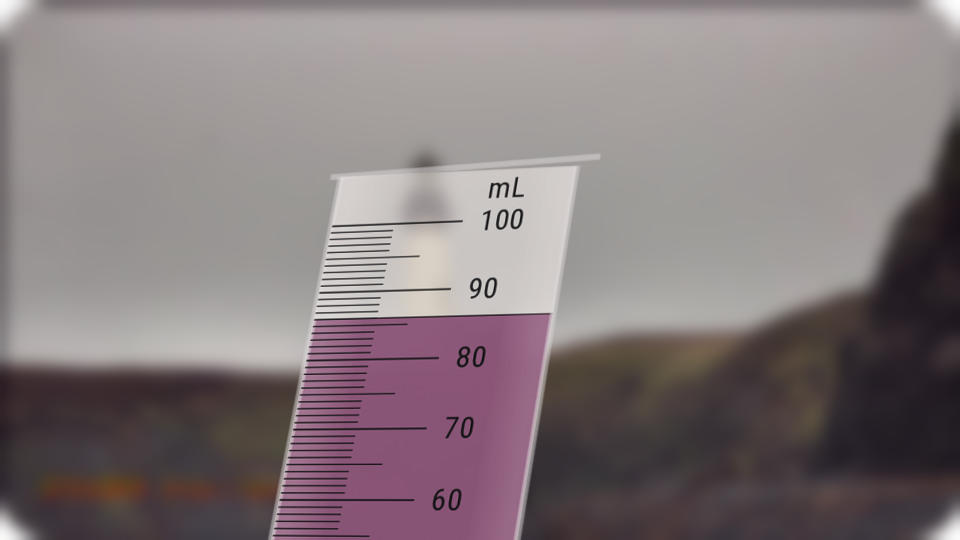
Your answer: 86 mL
